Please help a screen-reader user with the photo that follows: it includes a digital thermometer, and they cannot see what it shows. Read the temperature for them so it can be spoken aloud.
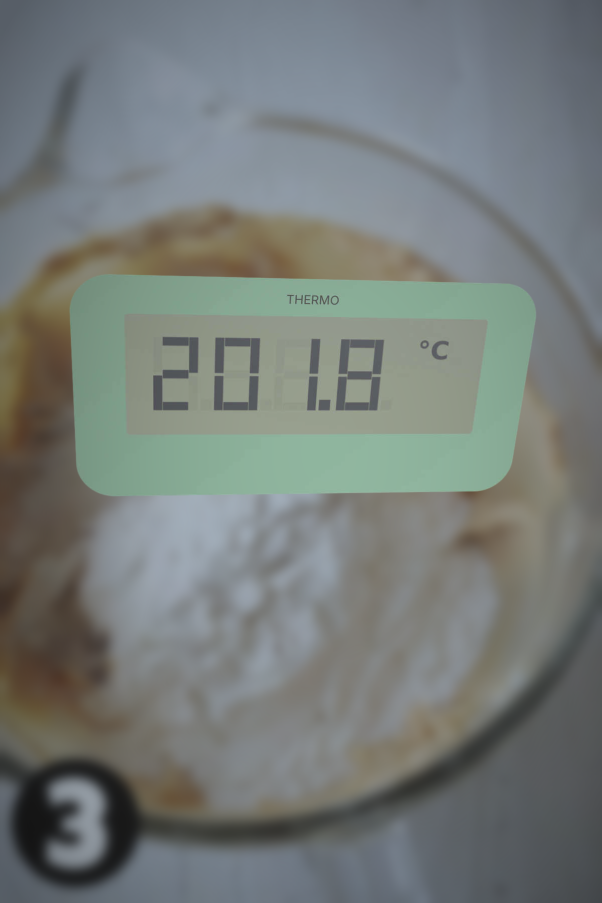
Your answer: 201.8 °C
